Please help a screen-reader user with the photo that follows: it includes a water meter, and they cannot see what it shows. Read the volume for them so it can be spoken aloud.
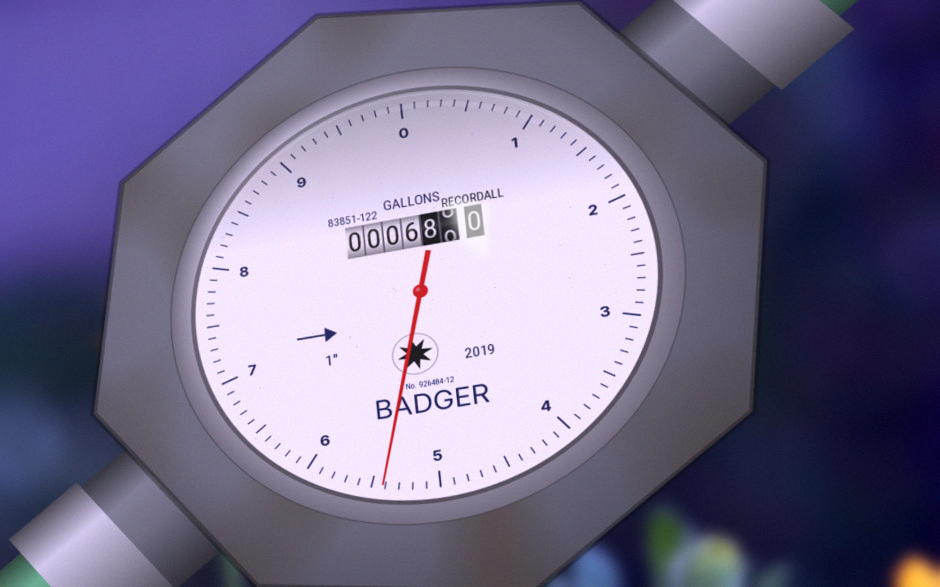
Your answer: 6885.4 gal
